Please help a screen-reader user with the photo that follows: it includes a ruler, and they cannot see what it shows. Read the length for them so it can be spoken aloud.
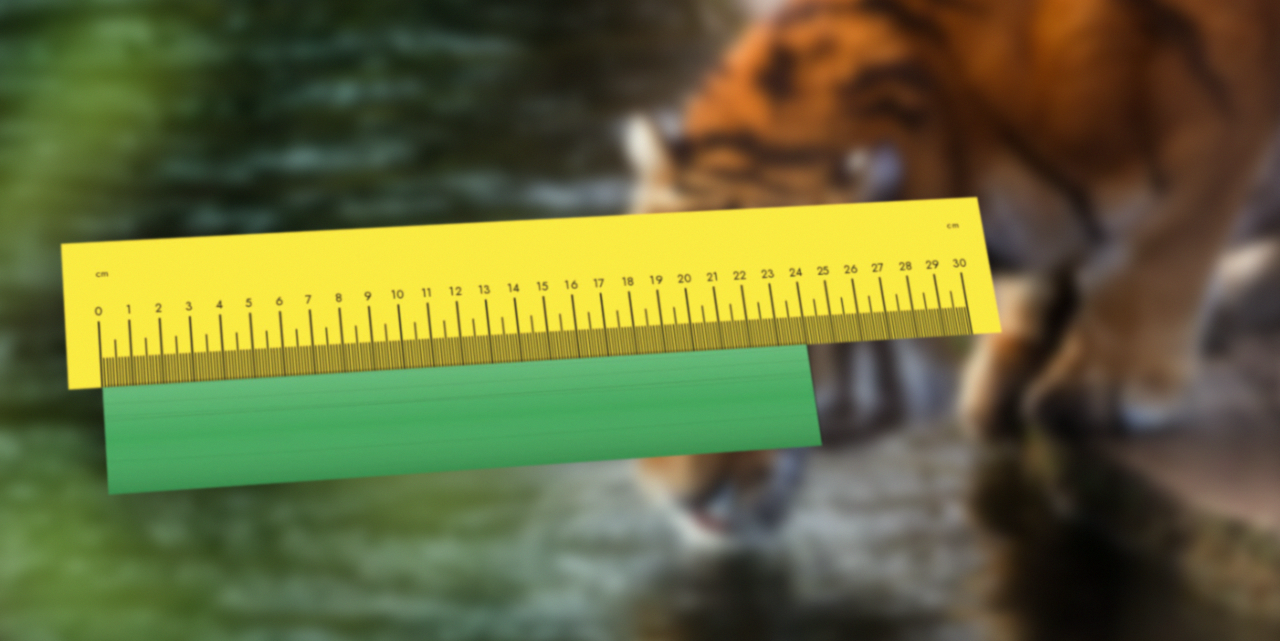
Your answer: 24 cm
